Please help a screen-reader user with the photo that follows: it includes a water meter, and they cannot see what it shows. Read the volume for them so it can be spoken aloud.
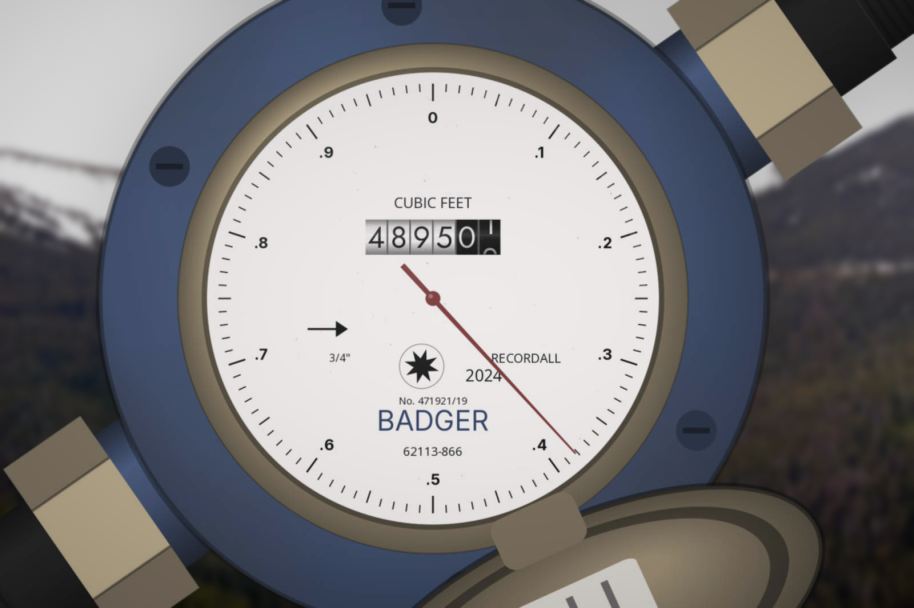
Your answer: 489501.38 ft³
